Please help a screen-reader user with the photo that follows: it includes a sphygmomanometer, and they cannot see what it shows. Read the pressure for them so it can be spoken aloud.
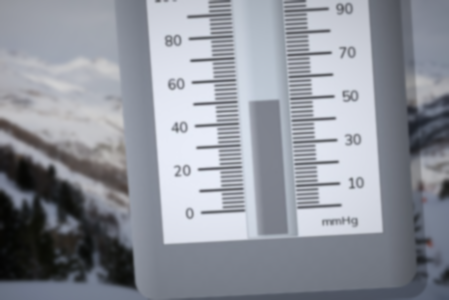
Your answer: 50 mmHg
